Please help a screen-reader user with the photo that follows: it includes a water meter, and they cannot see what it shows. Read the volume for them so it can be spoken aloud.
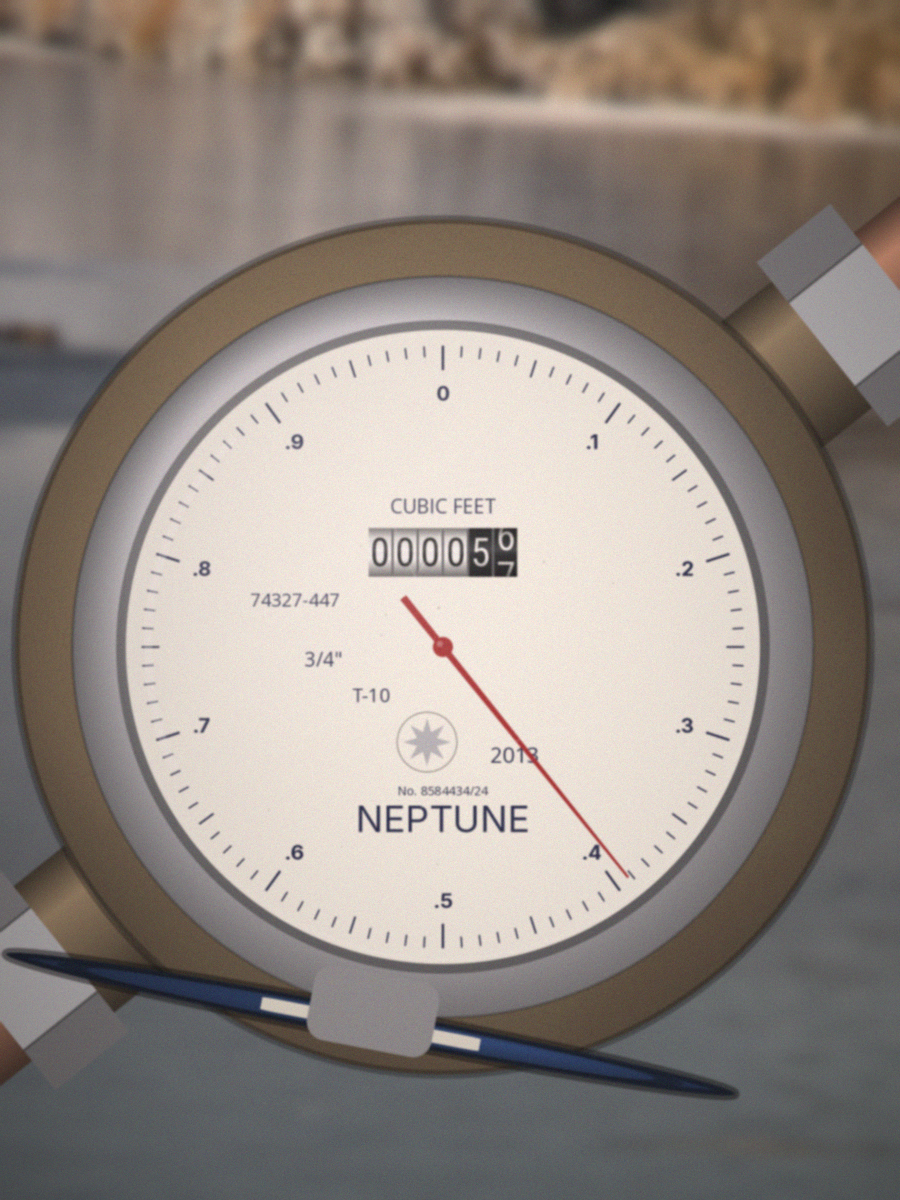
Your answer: 56.39 ft³
